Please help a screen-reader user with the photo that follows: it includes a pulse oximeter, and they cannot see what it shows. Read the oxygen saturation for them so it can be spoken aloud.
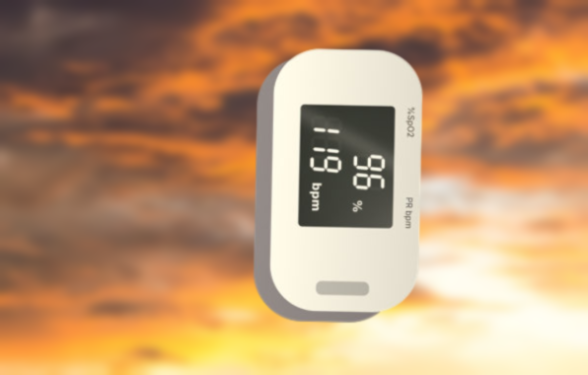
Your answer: 96 %
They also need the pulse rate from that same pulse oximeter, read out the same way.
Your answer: 119 bpm
